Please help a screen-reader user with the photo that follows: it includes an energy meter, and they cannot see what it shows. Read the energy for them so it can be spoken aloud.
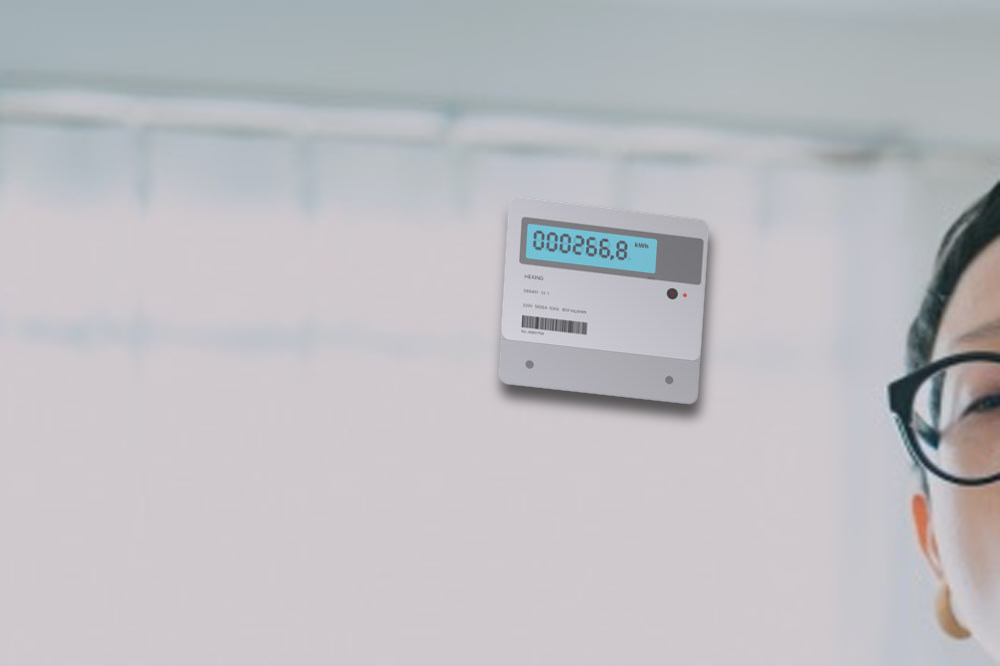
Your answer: 266.8 kWh
